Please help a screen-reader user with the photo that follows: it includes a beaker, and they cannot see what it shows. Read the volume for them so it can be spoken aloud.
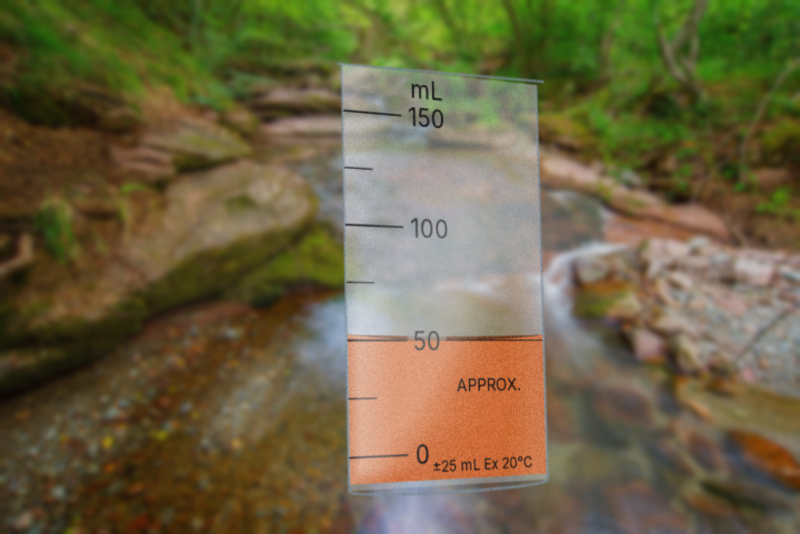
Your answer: 50 mL
